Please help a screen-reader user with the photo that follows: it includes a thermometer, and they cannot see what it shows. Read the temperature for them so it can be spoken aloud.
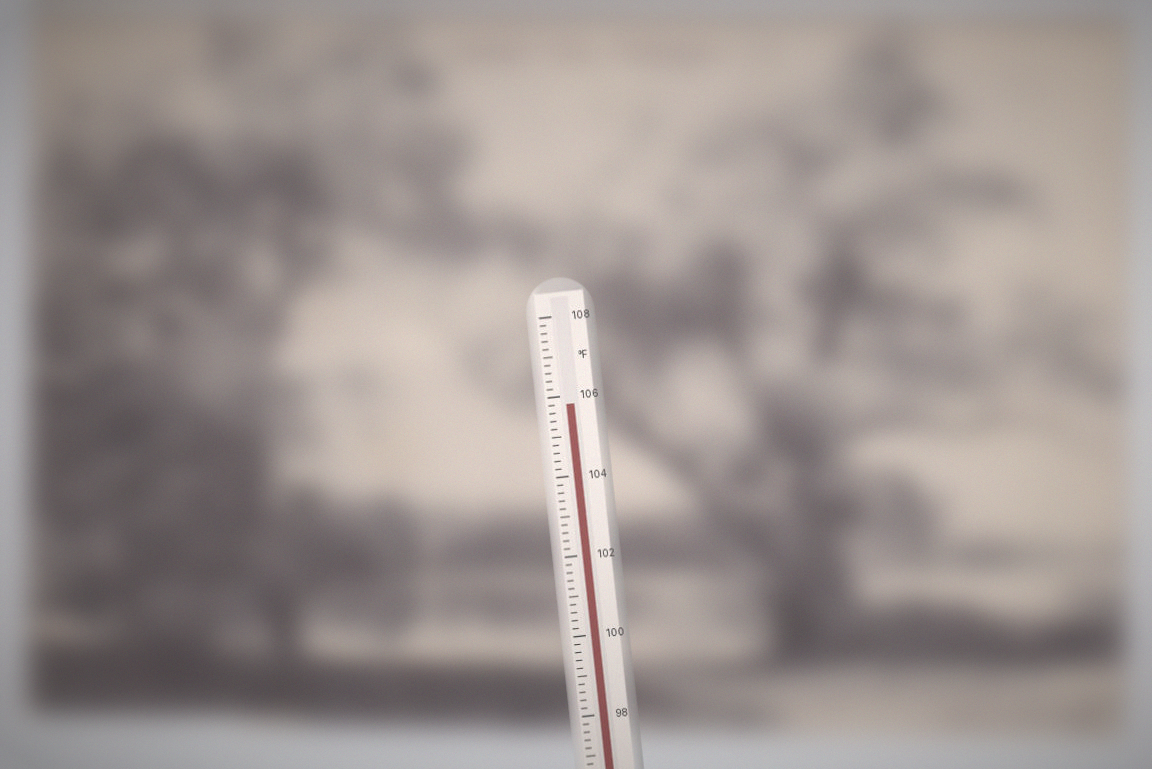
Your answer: 105.8 °F
